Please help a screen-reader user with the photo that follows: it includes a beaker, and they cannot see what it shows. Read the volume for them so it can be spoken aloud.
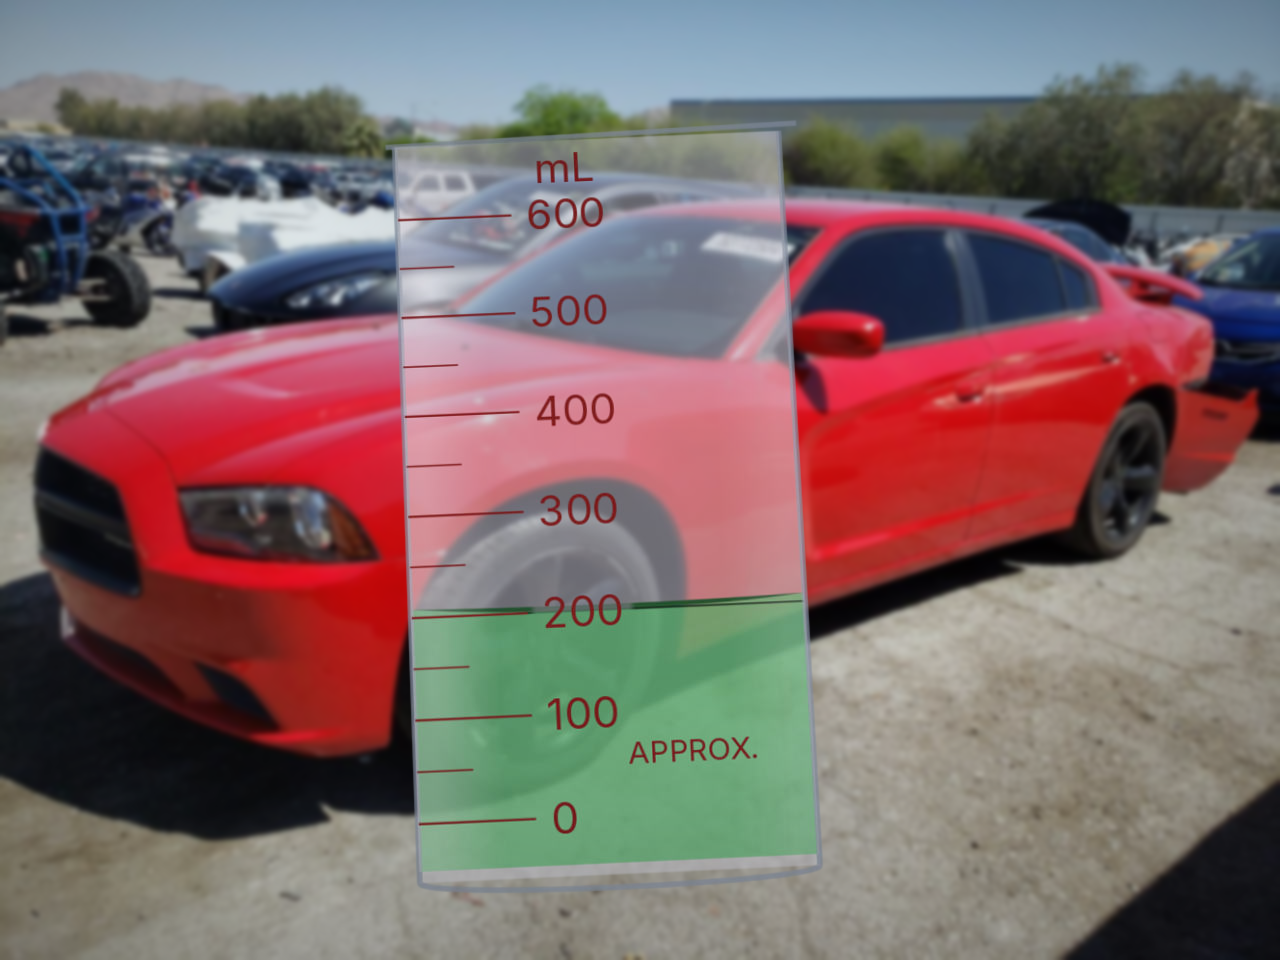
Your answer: 200 mL
